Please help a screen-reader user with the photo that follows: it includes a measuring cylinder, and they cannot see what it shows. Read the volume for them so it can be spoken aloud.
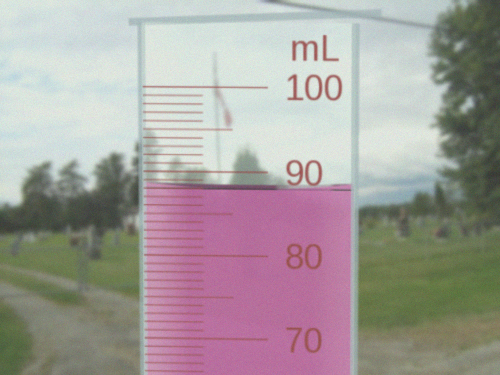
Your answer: 88 mL
